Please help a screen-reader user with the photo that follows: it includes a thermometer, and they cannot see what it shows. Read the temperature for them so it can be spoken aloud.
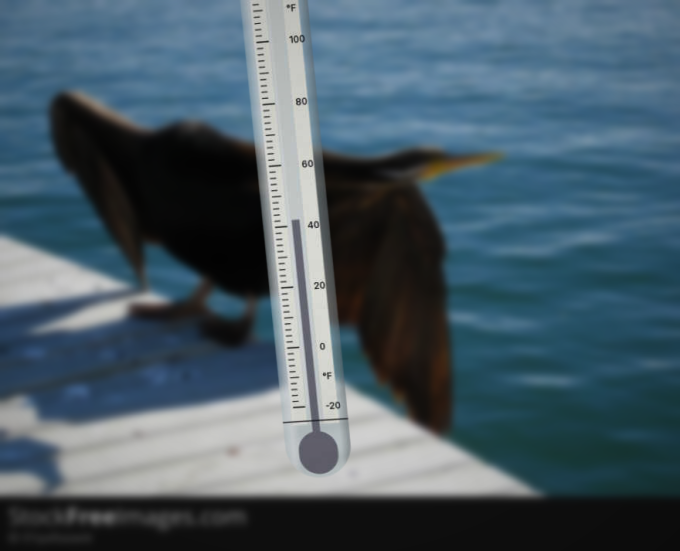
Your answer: 42 °F
